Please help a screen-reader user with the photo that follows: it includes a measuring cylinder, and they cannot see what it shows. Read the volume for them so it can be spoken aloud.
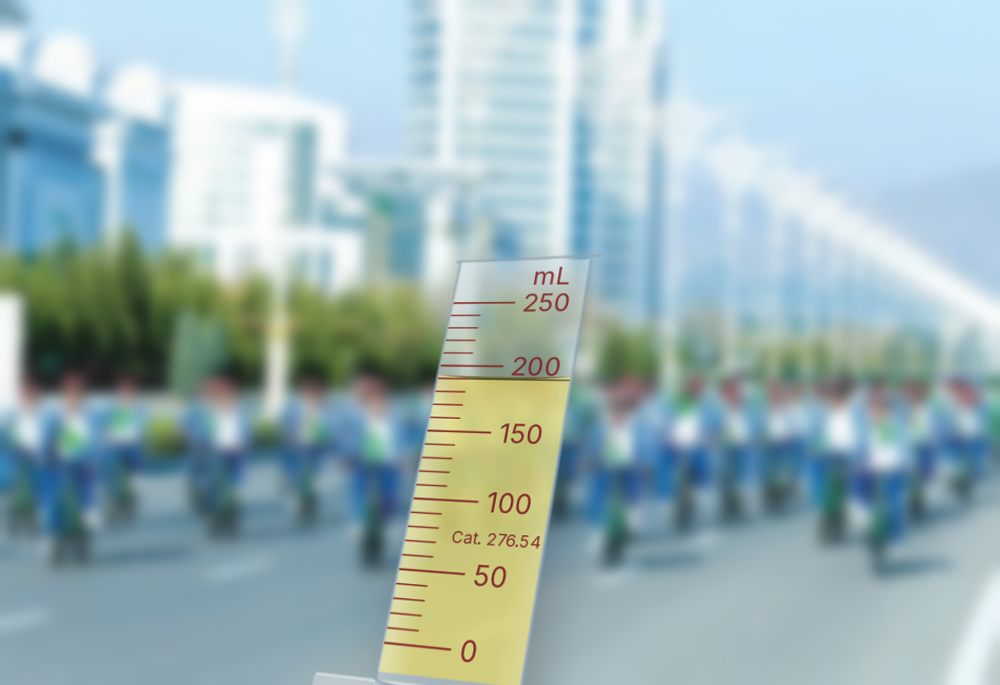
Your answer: 190 mL
